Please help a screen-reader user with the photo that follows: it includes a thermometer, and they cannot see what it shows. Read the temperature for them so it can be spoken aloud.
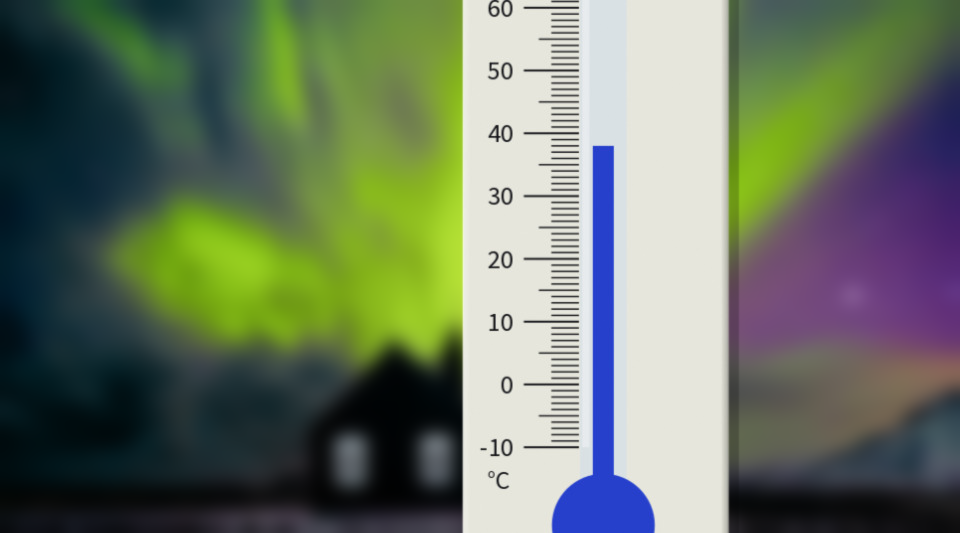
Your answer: 38 °C
